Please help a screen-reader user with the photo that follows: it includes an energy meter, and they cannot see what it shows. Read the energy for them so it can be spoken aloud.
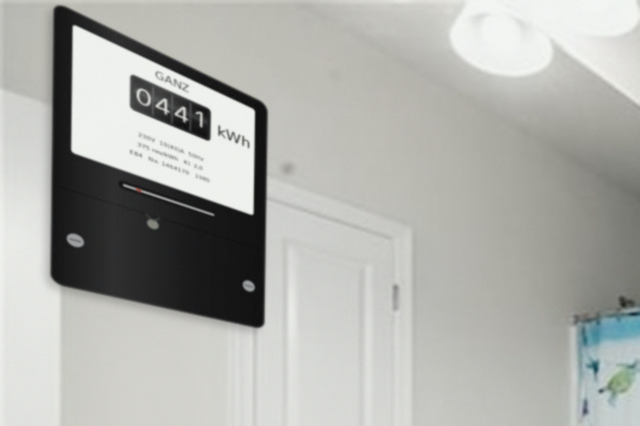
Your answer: 441 kWh
